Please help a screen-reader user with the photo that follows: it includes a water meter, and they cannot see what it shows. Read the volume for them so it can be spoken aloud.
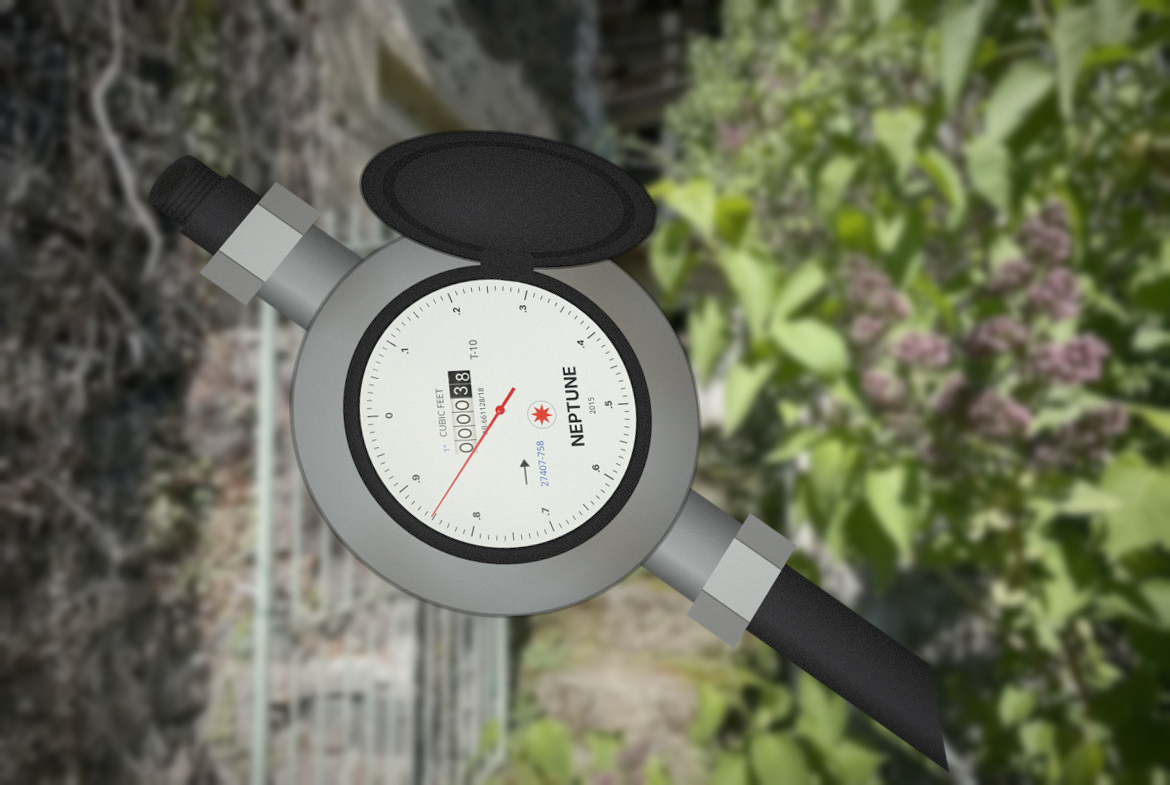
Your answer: 37.85 ft³
